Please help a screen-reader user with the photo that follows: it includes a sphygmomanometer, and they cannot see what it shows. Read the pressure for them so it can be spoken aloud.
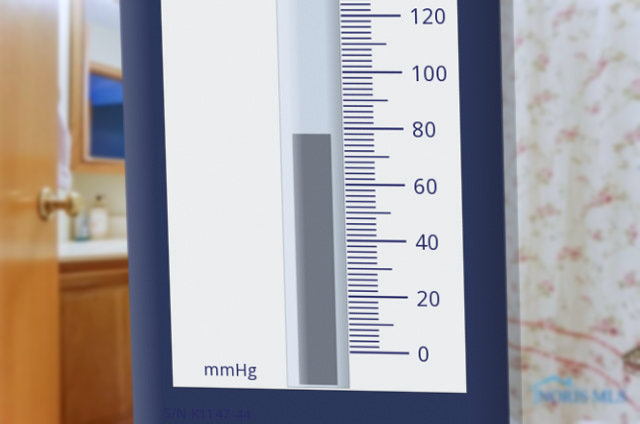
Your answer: 78 mmHg
